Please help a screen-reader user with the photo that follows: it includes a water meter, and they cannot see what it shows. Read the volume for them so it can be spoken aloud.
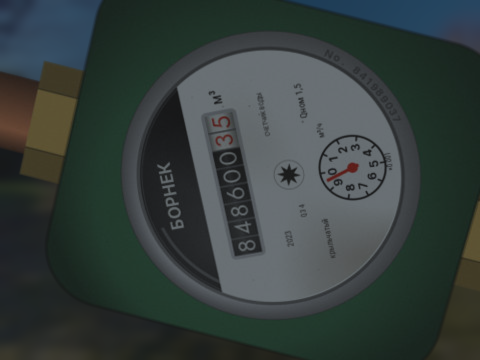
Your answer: 848600.349 m³
